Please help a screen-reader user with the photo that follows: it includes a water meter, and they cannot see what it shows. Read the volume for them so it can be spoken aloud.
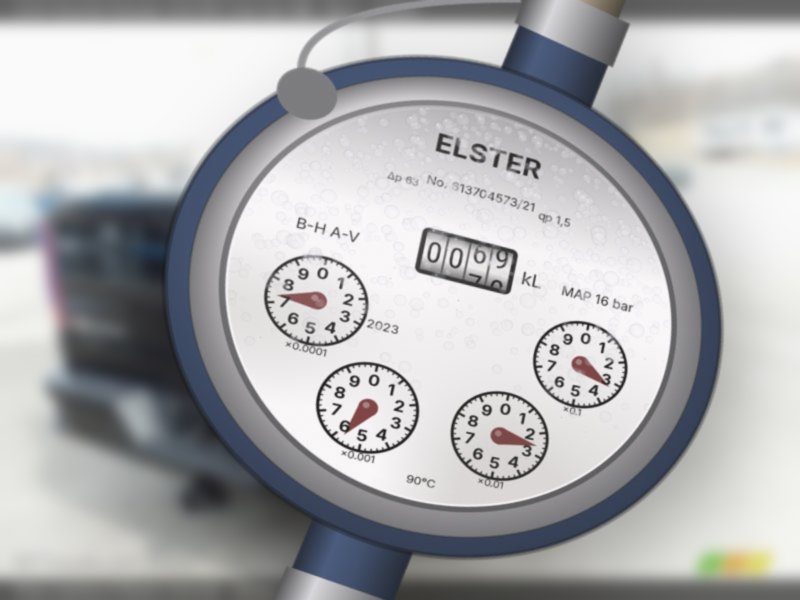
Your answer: 69.3257 kL
